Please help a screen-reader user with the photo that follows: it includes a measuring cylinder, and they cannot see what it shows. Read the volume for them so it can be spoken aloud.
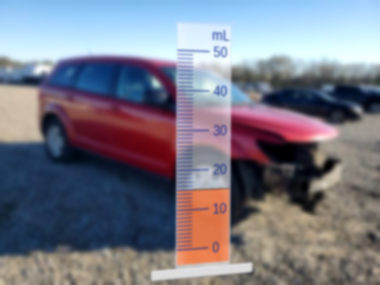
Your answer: 15 mL
